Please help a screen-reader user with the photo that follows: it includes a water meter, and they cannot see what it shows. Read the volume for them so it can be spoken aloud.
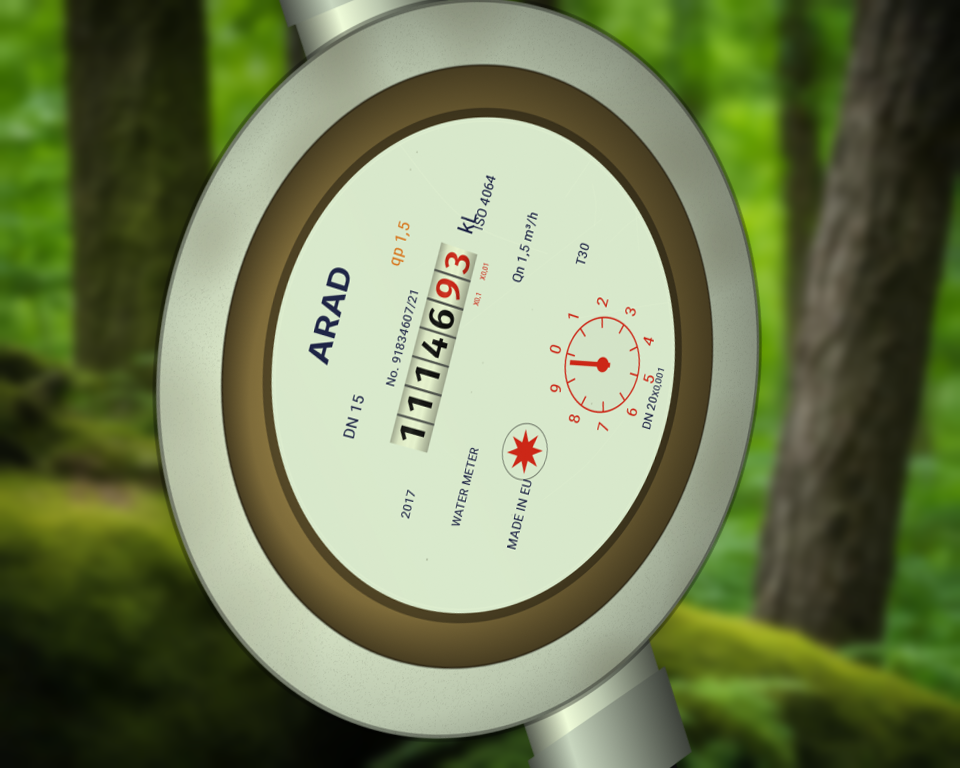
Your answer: 11146.929 kL
